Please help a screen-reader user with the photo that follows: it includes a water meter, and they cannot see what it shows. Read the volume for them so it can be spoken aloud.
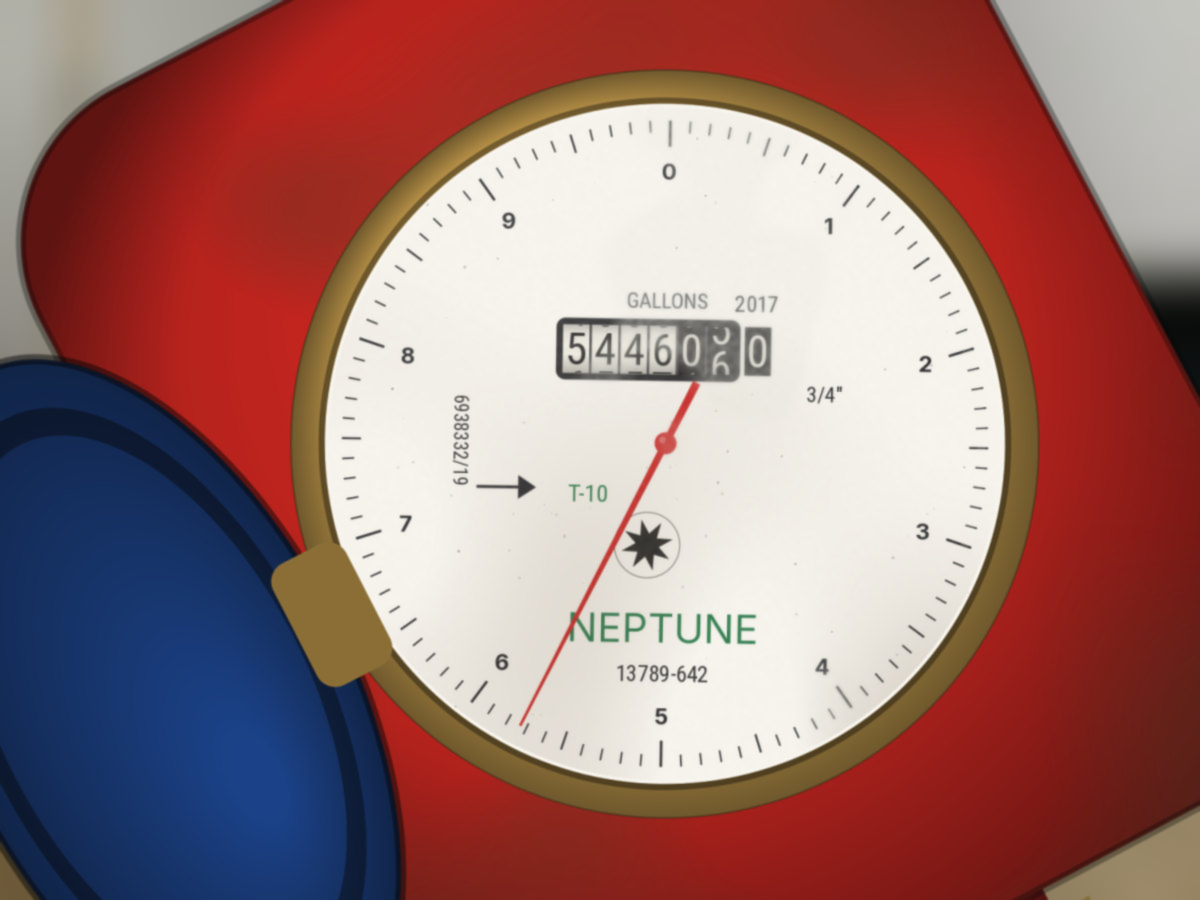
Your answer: 5446055.7 gal
